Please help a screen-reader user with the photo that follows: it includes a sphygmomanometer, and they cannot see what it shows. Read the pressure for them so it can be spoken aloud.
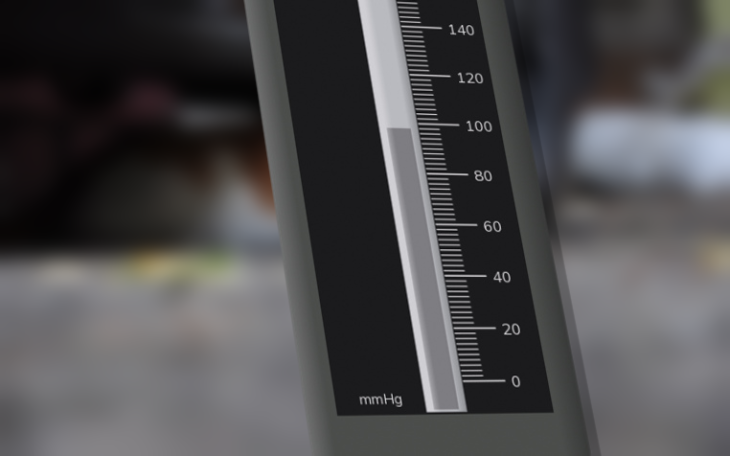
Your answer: 98 mmHg
